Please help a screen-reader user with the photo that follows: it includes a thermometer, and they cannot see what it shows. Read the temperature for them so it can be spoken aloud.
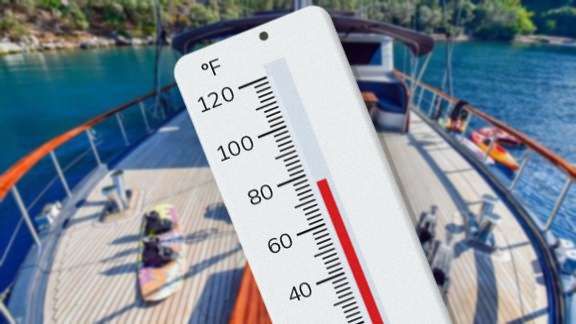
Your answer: 76 °F
